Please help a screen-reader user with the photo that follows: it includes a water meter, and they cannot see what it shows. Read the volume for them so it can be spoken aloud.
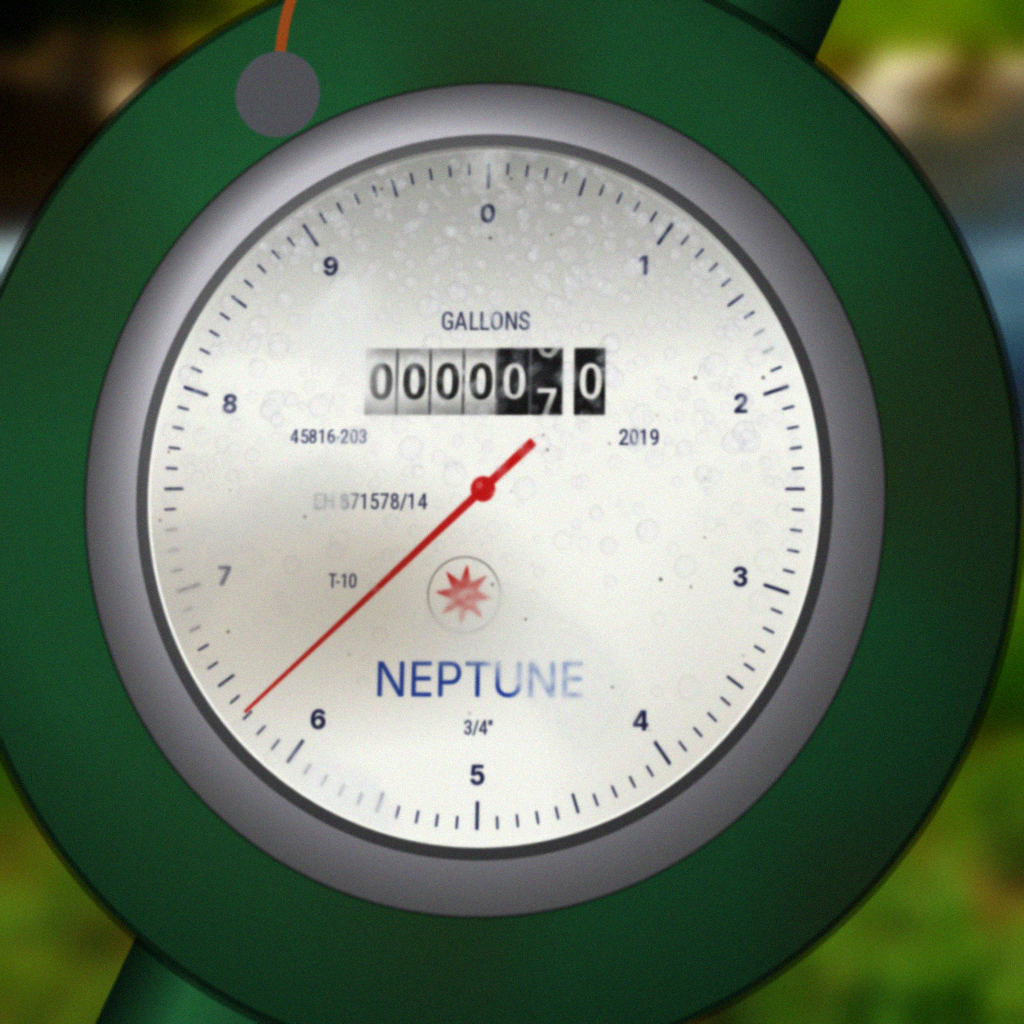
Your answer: 66.3 gal
